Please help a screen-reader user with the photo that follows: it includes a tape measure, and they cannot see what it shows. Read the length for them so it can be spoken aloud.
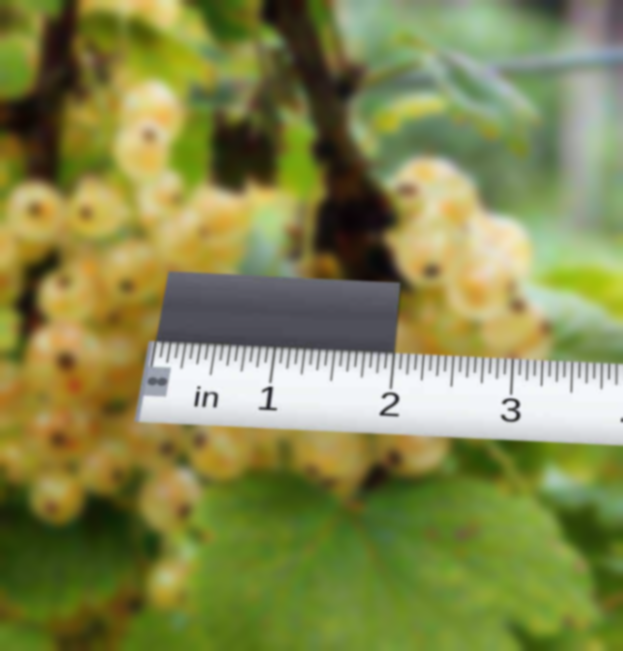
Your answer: 2 in
